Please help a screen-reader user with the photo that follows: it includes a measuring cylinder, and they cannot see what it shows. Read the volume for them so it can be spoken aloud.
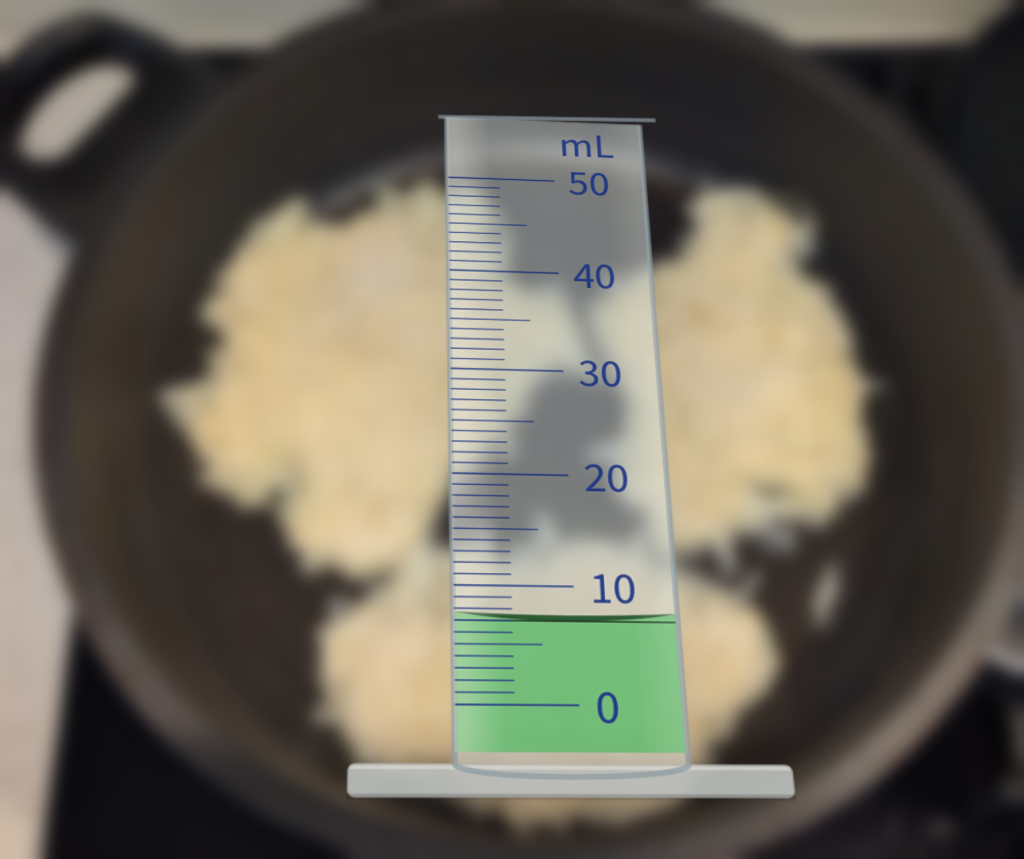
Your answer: 7 mL
